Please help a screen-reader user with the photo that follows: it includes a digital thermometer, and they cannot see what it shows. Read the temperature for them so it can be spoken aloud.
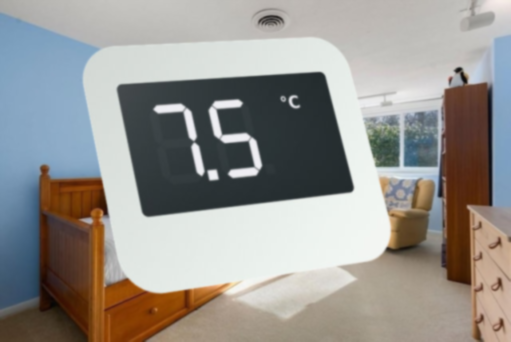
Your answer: 7.5 °C
